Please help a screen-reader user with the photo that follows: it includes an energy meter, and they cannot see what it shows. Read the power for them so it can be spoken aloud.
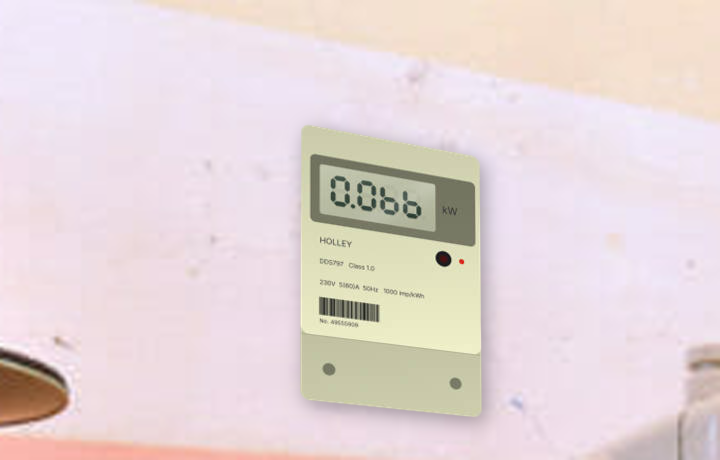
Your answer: 0.066 kW
